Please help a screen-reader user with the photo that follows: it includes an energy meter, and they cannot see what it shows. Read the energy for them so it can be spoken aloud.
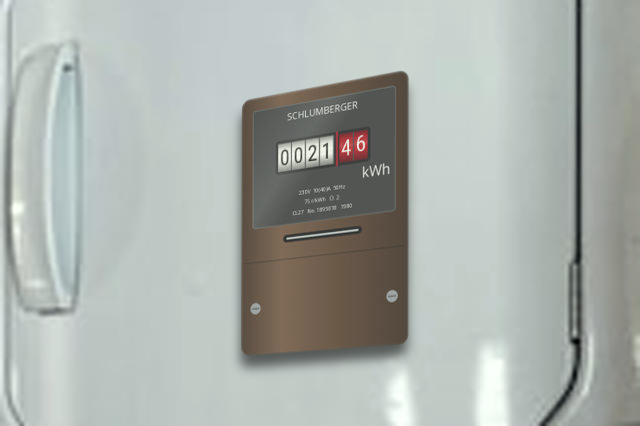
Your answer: 21.46 kWh
